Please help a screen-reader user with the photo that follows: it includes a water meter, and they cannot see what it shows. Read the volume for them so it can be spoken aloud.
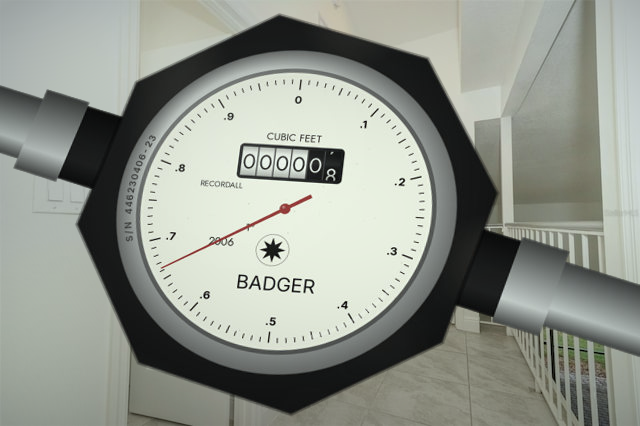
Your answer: 7.66 ft³
